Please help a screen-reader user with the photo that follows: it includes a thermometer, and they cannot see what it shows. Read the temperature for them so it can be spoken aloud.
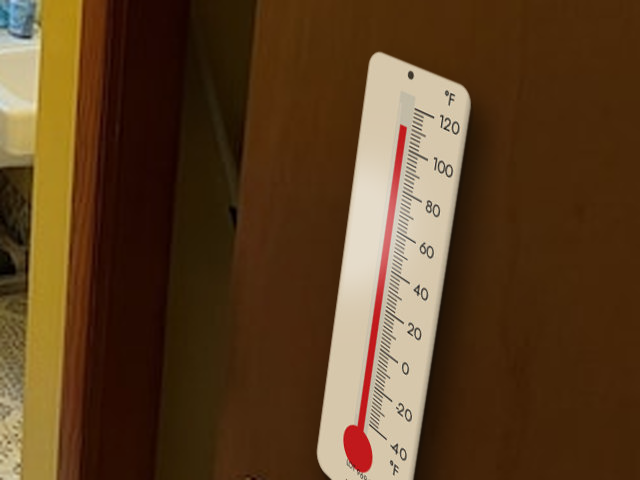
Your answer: 110 °F
